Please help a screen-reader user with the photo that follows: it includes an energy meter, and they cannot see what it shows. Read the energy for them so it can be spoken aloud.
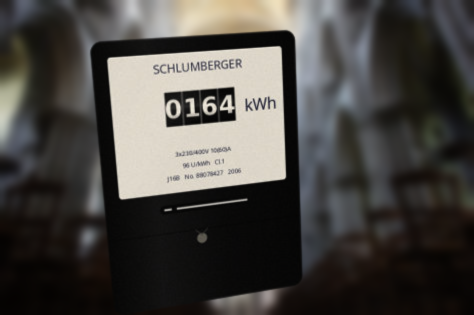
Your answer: 164 kWh
